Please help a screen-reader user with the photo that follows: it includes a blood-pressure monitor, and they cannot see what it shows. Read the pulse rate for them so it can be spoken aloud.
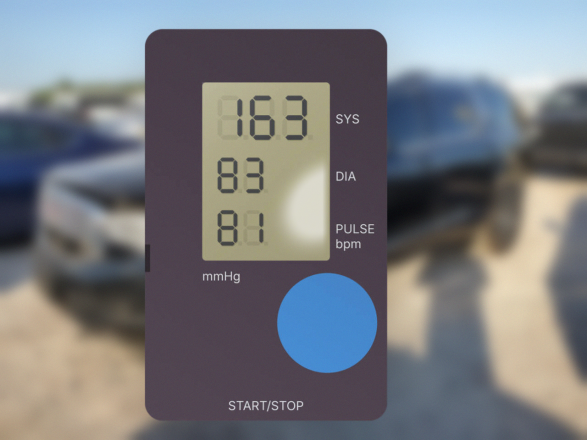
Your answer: 81 bpm
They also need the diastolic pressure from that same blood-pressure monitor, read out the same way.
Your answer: 83 mmHg
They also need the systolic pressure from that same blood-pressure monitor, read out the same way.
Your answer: 163 mmHg
